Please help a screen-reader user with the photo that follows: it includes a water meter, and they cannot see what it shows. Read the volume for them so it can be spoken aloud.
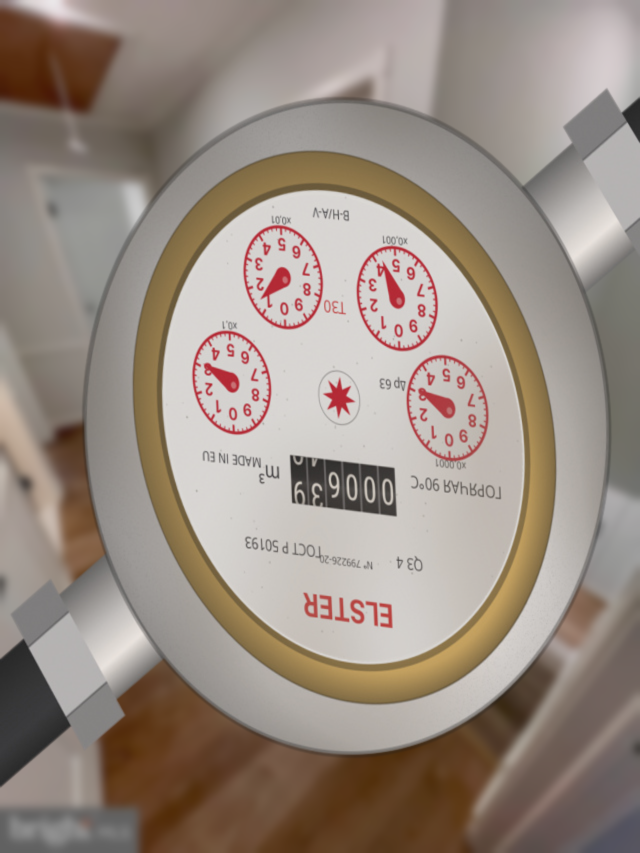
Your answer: 639.3143 m³
